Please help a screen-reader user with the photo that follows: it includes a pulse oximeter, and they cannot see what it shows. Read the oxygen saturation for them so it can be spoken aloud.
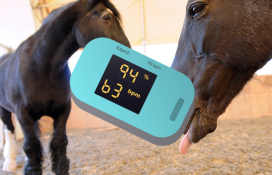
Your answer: 94 %
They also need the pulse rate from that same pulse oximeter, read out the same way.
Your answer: 63 bpm
